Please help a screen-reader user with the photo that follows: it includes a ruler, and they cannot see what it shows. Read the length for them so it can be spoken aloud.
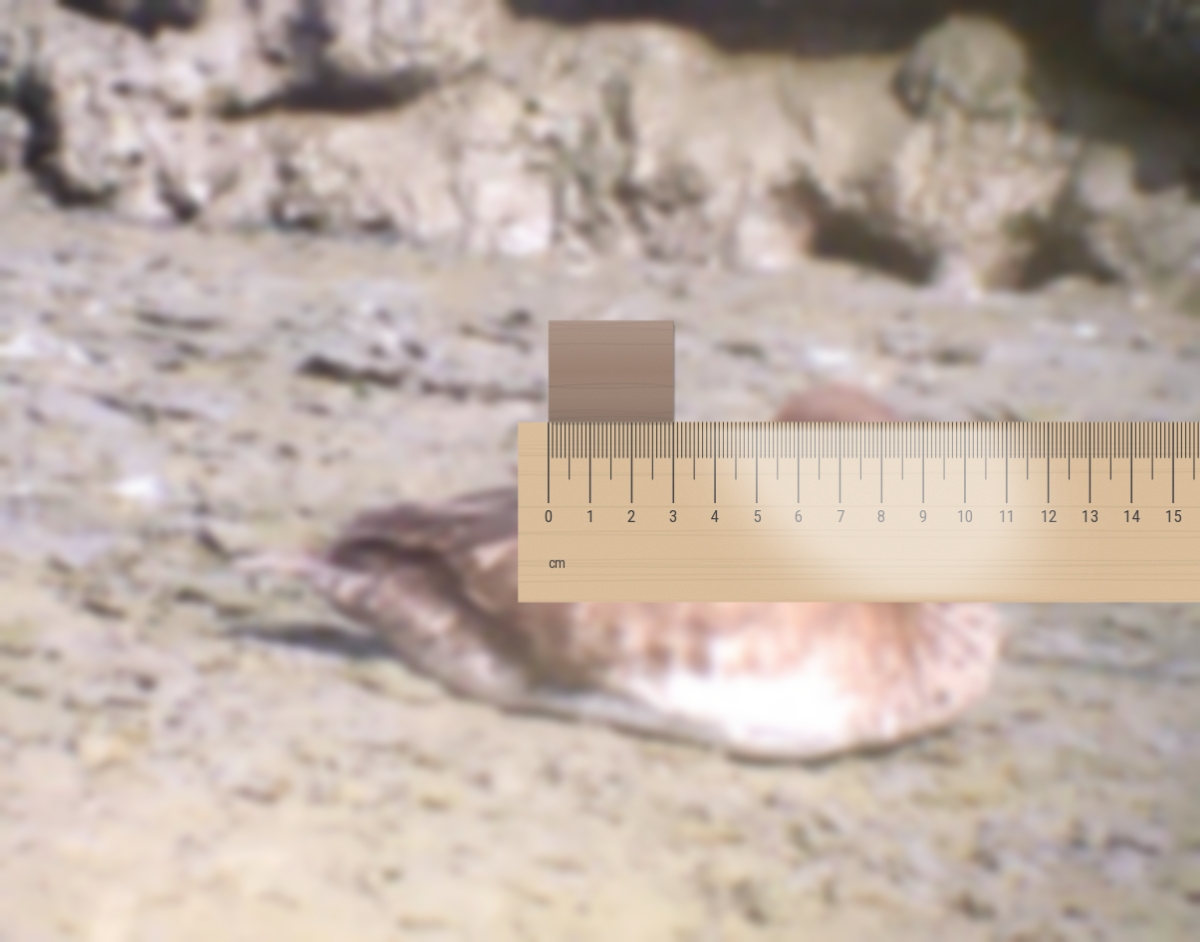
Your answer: 3 cm
